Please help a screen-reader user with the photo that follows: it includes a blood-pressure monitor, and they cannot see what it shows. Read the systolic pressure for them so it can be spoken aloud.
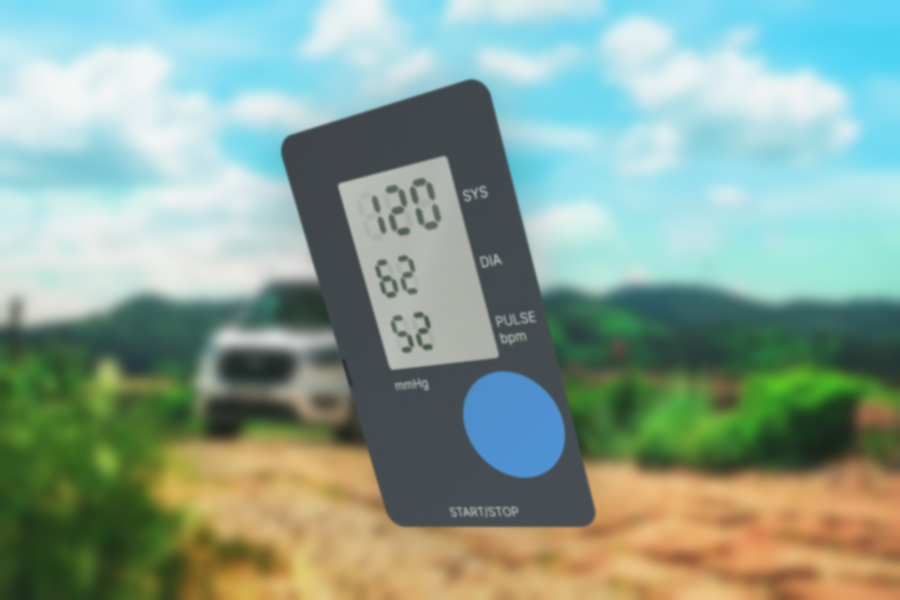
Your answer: 120 mmHg
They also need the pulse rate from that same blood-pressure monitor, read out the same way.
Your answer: 52 bpm
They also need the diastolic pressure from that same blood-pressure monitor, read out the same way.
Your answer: 62 mmHg
